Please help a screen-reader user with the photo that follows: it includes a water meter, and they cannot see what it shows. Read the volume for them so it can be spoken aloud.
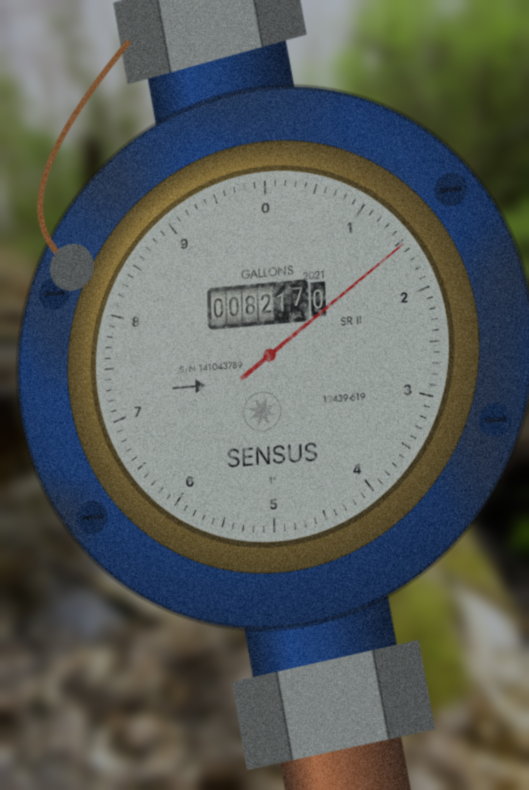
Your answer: 82171.5 gal
